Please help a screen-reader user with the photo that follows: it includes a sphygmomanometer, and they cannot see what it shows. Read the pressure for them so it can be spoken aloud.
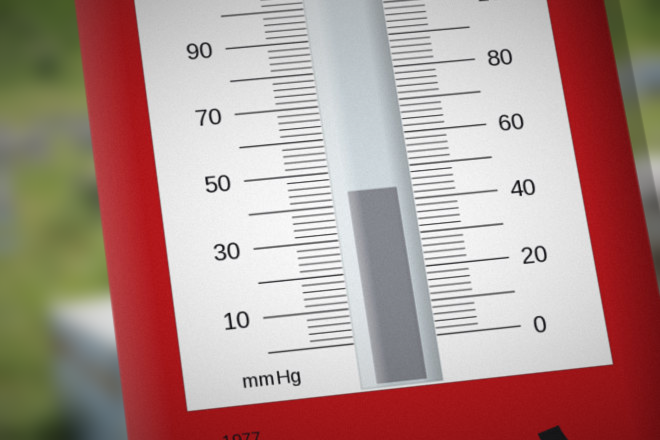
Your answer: 44 mmHg
